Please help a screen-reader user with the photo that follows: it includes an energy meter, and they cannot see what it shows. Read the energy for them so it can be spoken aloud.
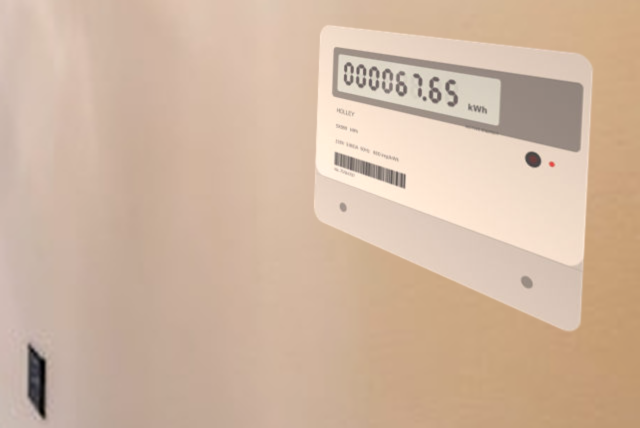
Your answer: 67.65 kWh
